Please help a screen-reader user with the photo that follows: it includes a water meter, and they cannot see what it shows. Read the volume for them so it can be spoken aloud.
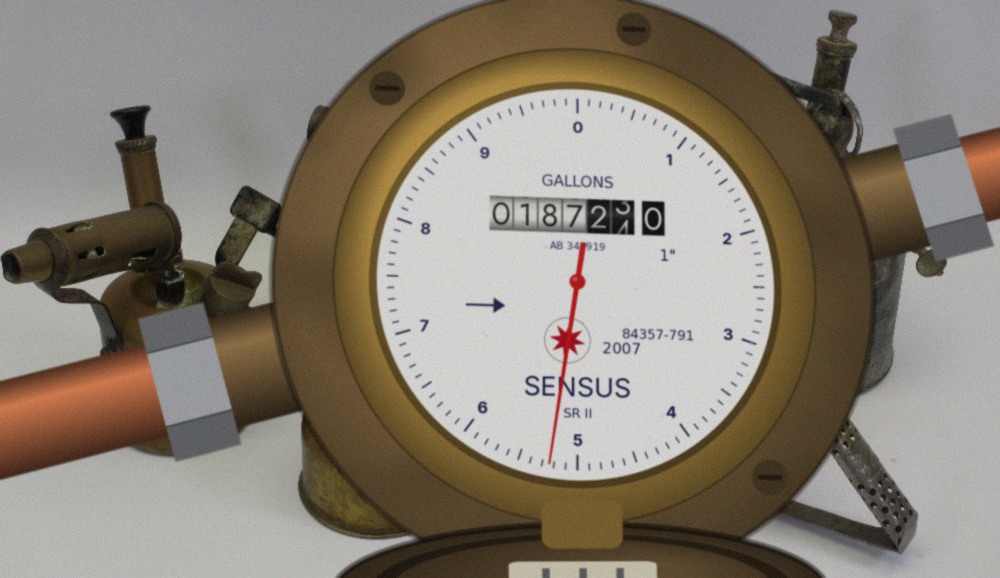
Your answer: 187235.2 gal
